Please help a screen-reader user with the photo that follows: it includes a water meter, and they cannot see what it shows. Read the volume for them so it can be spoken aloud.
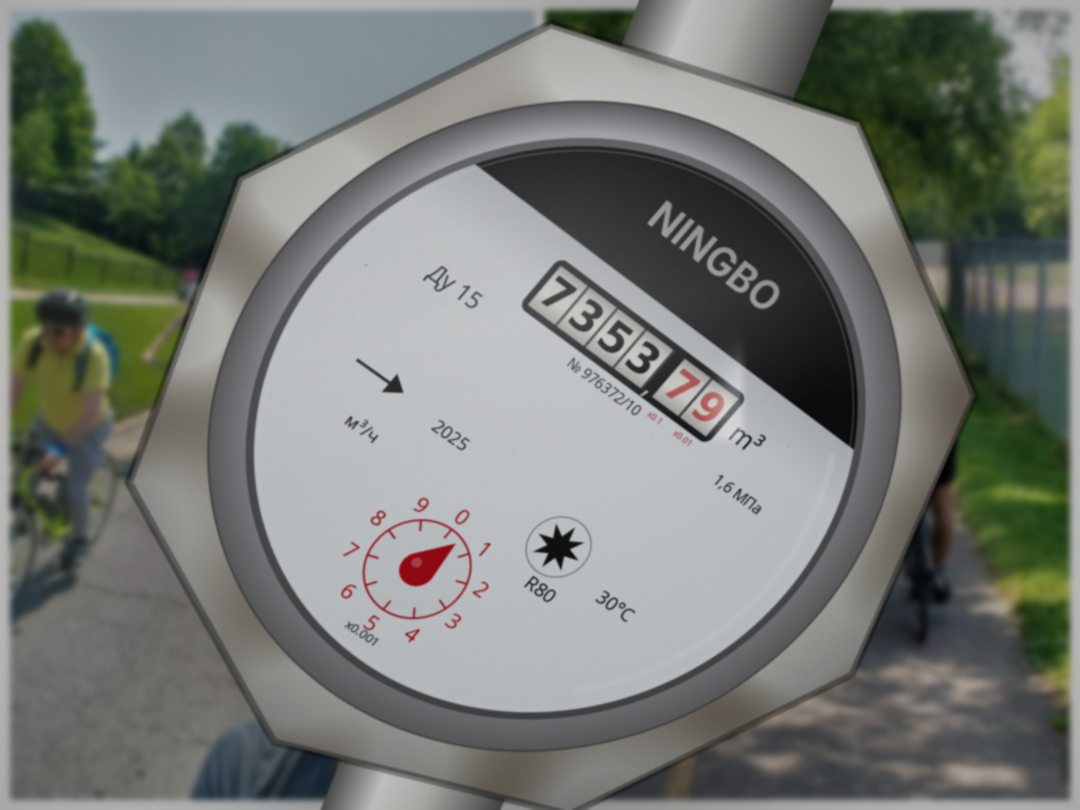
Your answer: 7353.790 m³
